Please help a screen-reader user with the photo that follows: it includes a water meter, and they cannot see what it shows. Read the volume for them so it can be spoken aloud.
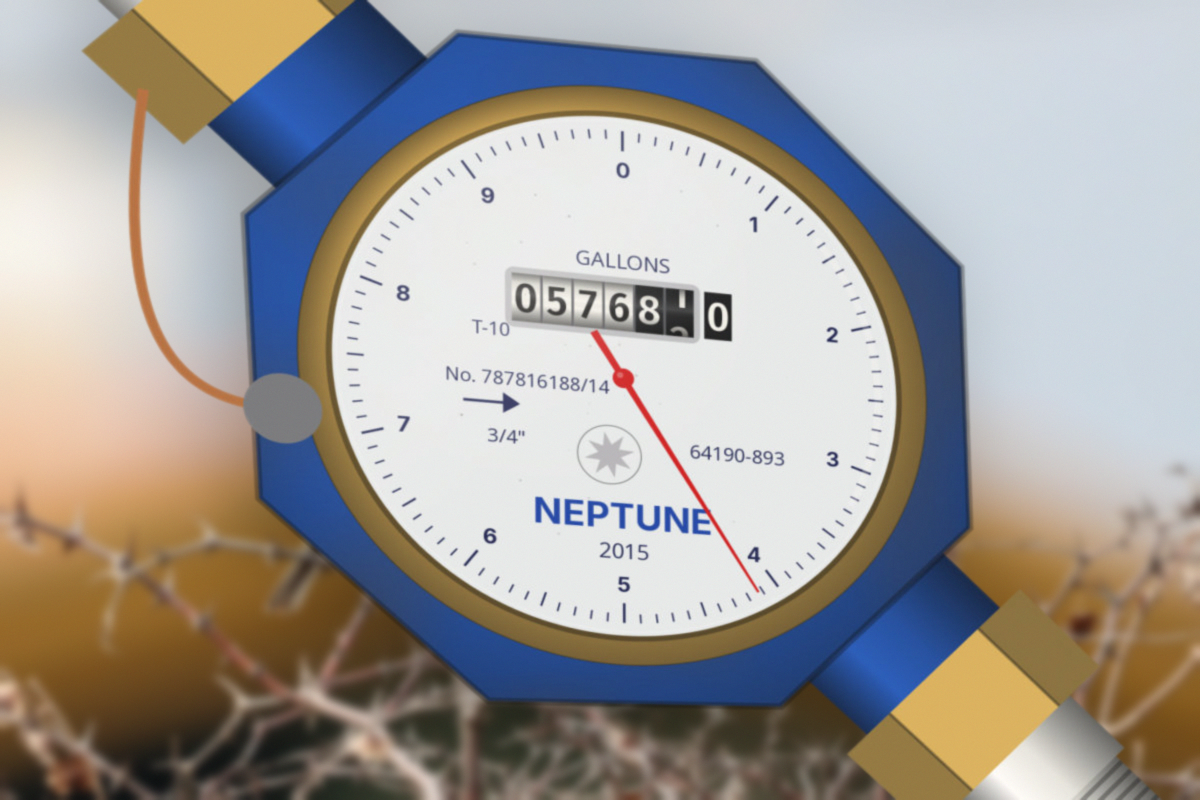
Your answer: 576814.1 gal
